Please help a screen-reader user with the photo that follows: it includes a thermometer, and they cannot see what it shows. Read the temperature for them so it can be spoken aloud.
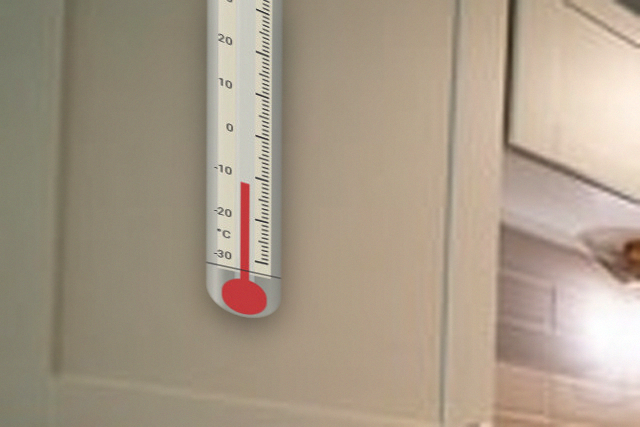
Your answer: -12 °C
